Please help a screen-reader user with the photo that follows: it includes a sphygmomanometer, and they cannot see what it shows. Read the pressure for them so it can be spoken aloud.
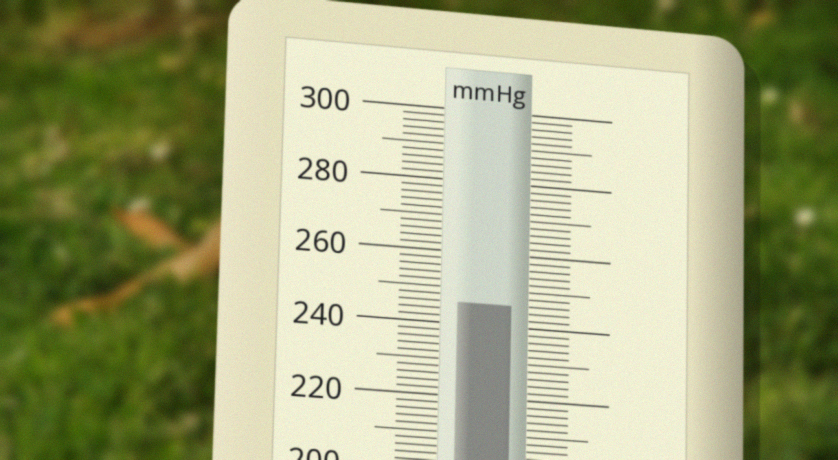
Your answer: 246 mmHg
